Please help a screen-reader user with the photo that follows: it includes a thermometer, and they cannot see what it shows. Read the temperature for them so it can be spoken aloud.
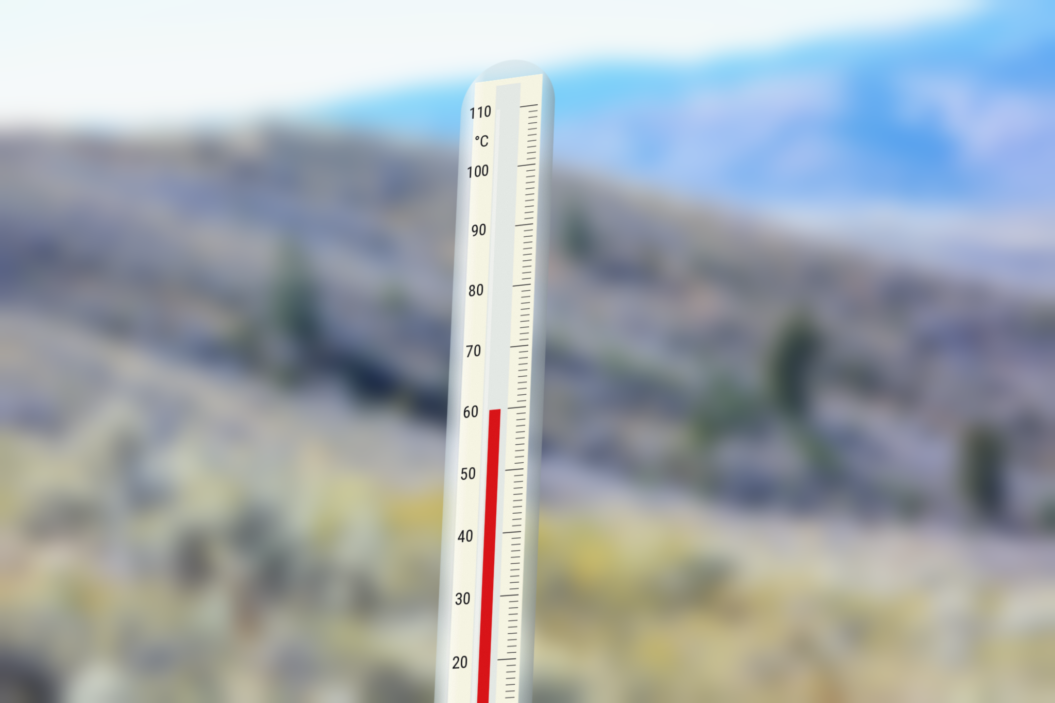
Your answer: 60 °C
